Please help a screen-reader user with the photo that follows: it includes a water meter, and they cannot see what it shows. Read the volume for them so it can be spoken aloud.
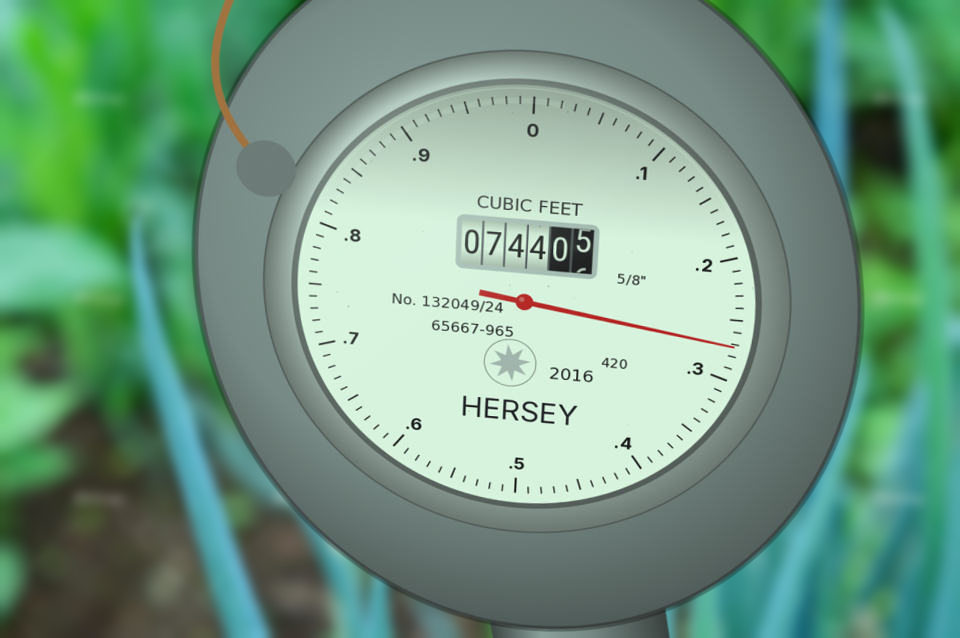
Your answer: 74405.27 ft³
